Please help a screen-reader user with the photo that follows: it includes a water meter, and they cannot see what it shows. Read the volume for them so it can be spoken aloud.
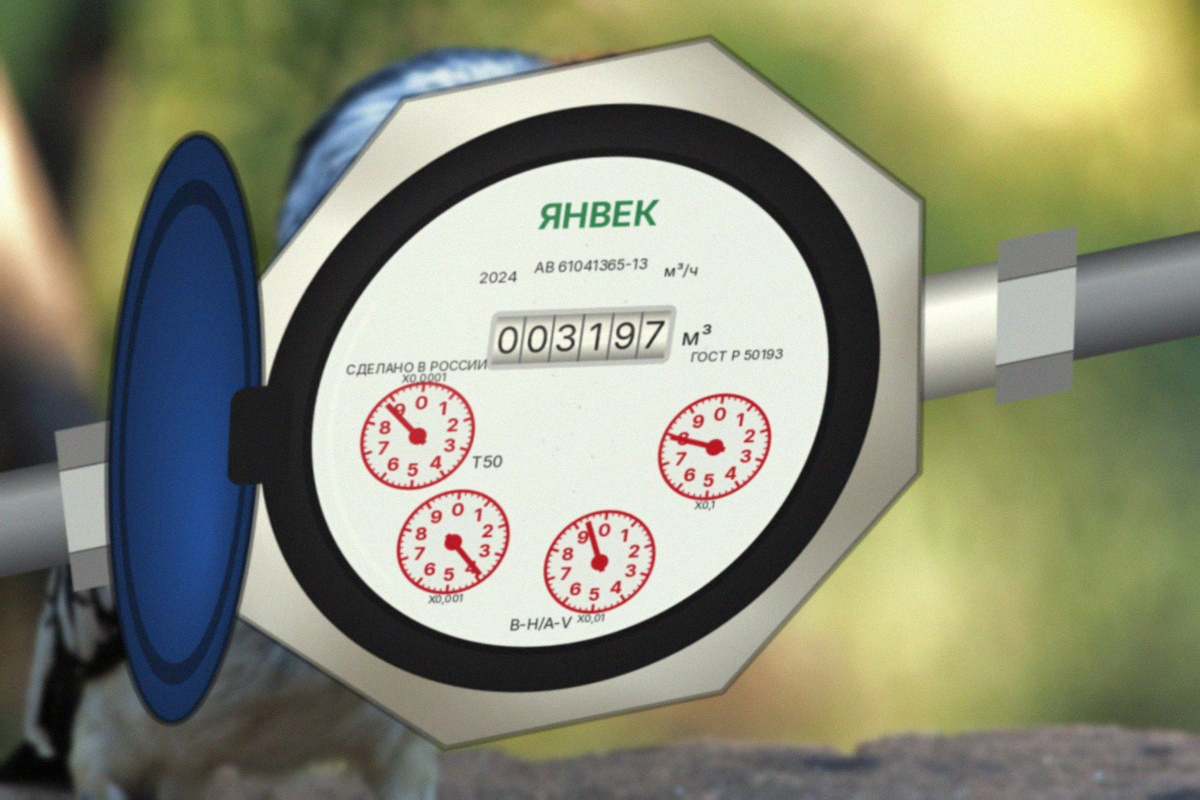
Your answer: 3197.7938 m³
